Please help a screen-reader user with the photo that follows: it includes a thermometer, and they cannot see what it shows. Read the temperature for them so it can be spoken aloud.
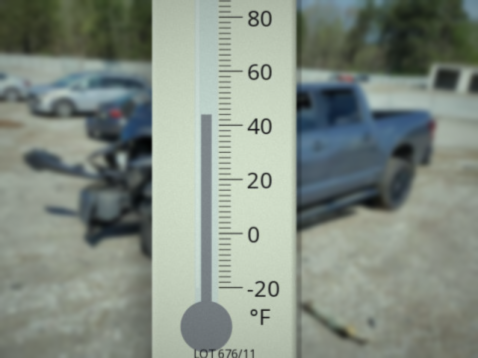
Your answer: 44 °F
